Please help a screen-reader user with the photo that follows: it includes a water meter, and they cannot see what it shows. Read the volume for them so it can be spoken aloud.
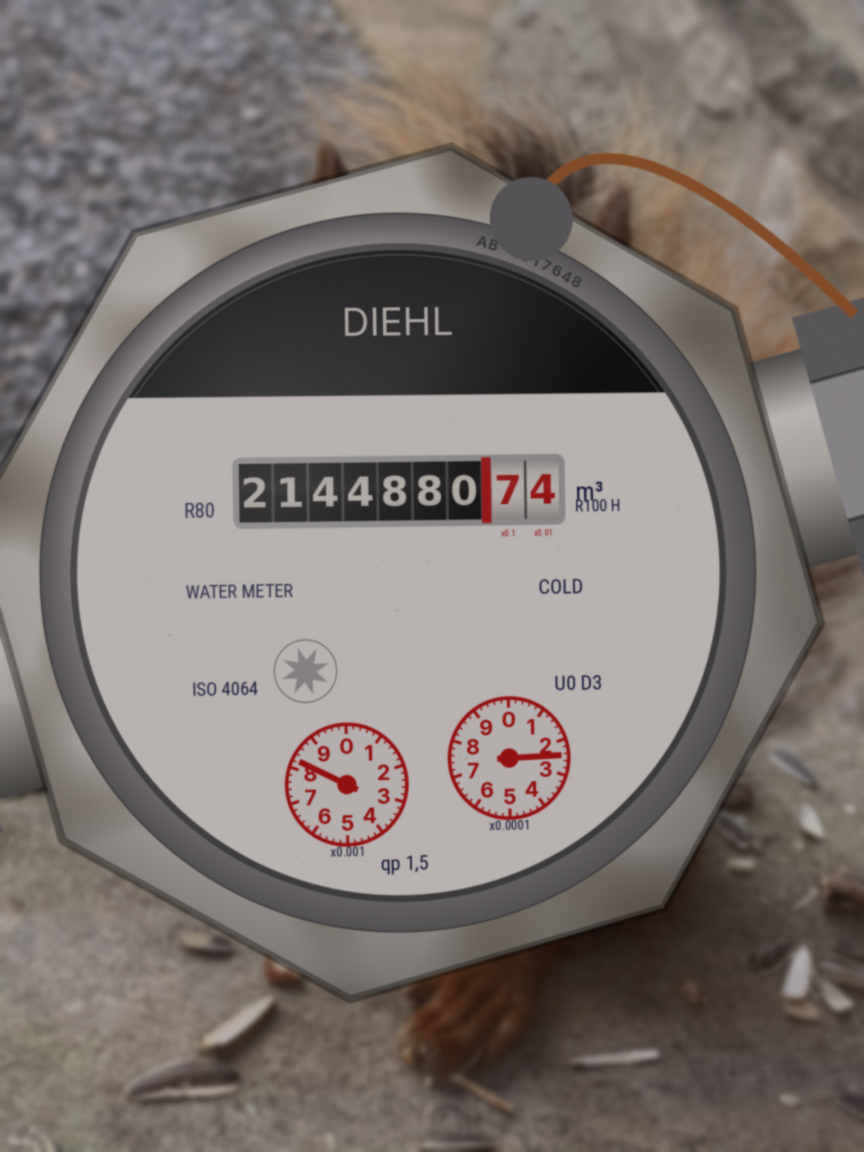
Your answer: 2144880.7482 m³
